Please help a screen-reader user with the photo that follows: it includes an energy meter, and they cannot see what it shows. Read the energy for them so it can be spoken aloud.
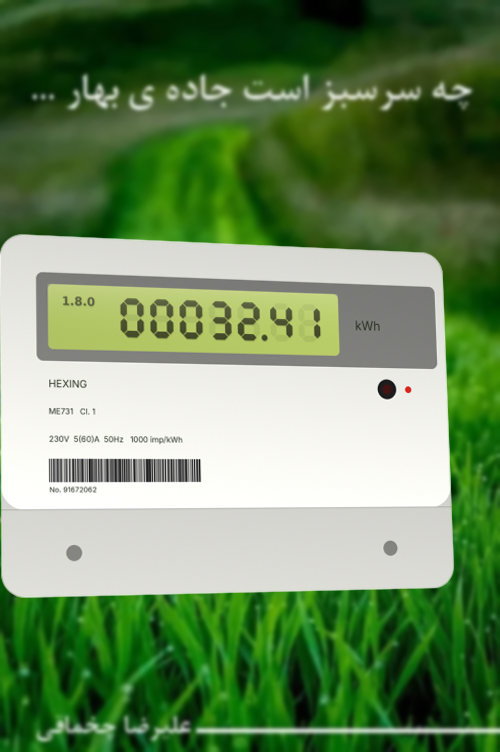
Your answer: 32.41 kWh
